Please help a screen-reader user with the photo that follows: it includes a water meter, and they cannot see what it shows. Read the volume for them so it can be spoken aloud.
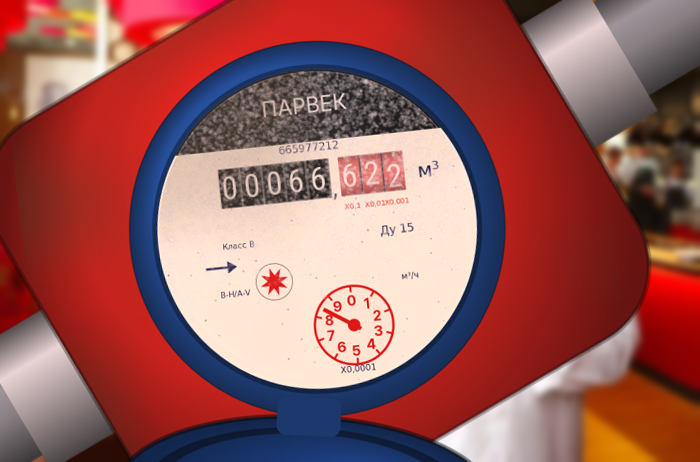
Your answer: 66.6218 m³
